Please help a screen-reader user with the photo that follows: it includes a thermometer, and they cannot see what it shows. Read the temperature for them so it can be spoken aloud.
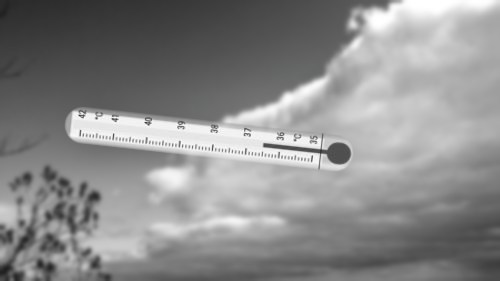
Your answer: 36.5 °C
